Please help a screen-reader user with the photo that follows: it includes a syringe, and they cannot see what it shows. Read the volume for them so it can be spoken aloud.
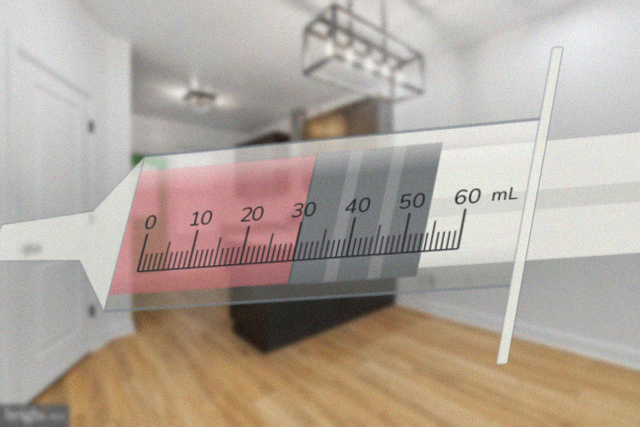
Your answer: 30 mL
